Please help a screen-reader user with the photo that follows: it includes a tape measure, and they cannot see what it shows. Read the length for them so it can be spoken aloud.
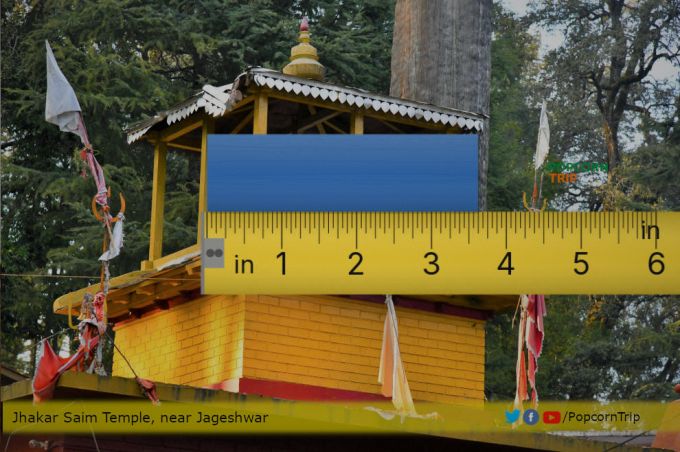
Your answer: 3.625 in
